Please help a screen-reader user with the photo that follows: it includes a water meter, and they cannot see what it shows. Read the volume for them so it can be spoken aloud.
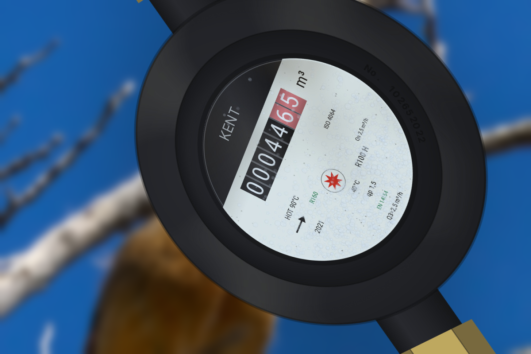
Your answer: 44.65 m³
